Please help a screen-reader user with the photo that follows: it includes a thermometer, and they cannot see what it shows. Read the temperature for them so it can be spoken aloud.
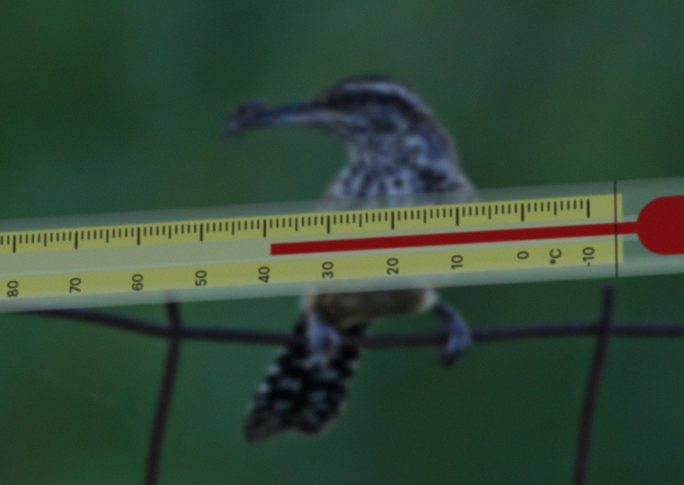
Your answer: 39 °C
